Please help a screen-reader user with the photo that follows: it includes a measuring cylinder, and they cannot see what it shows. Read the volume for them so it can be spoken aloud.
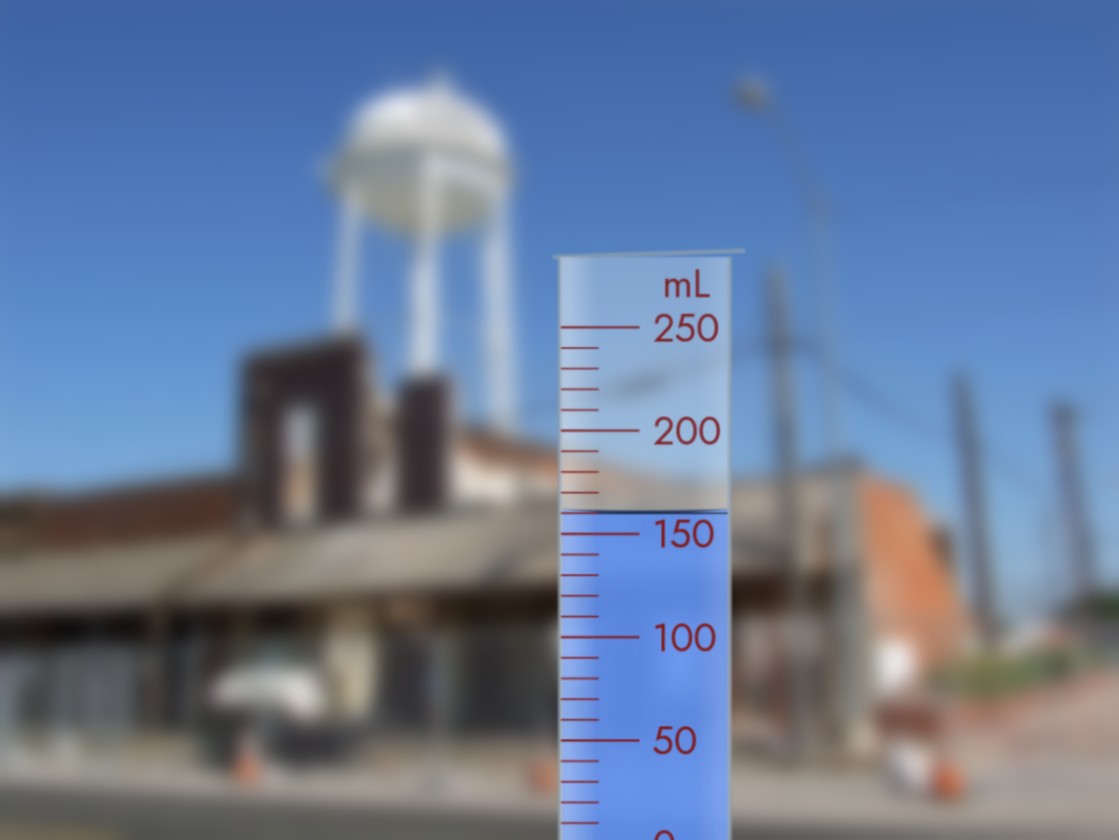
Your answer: 160 mL
